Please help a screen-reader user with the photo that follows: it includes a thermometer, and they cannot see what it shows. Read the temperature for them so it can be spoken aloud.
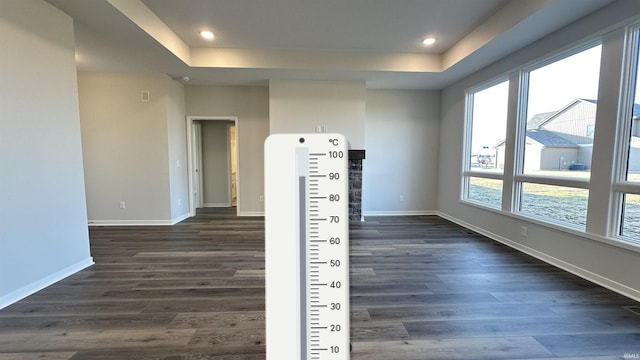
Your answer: 90 °C
